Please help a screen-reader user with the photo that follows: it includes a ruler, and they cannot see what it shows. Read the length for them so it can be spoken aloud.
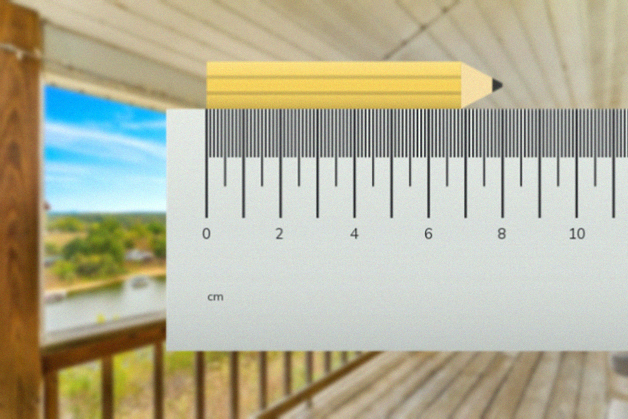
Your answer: 8 cm
